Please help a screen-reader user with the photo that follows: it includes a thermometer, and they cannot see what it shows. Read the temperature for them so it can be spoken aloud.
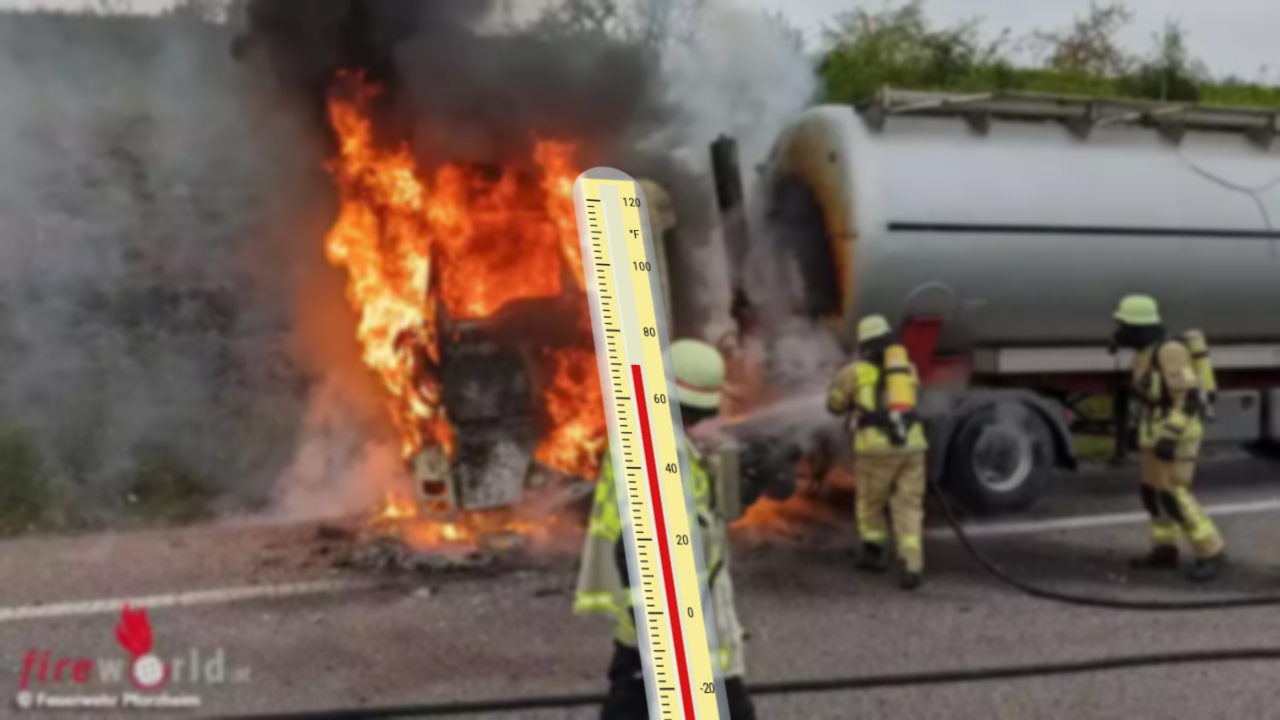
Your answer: 70 °F
